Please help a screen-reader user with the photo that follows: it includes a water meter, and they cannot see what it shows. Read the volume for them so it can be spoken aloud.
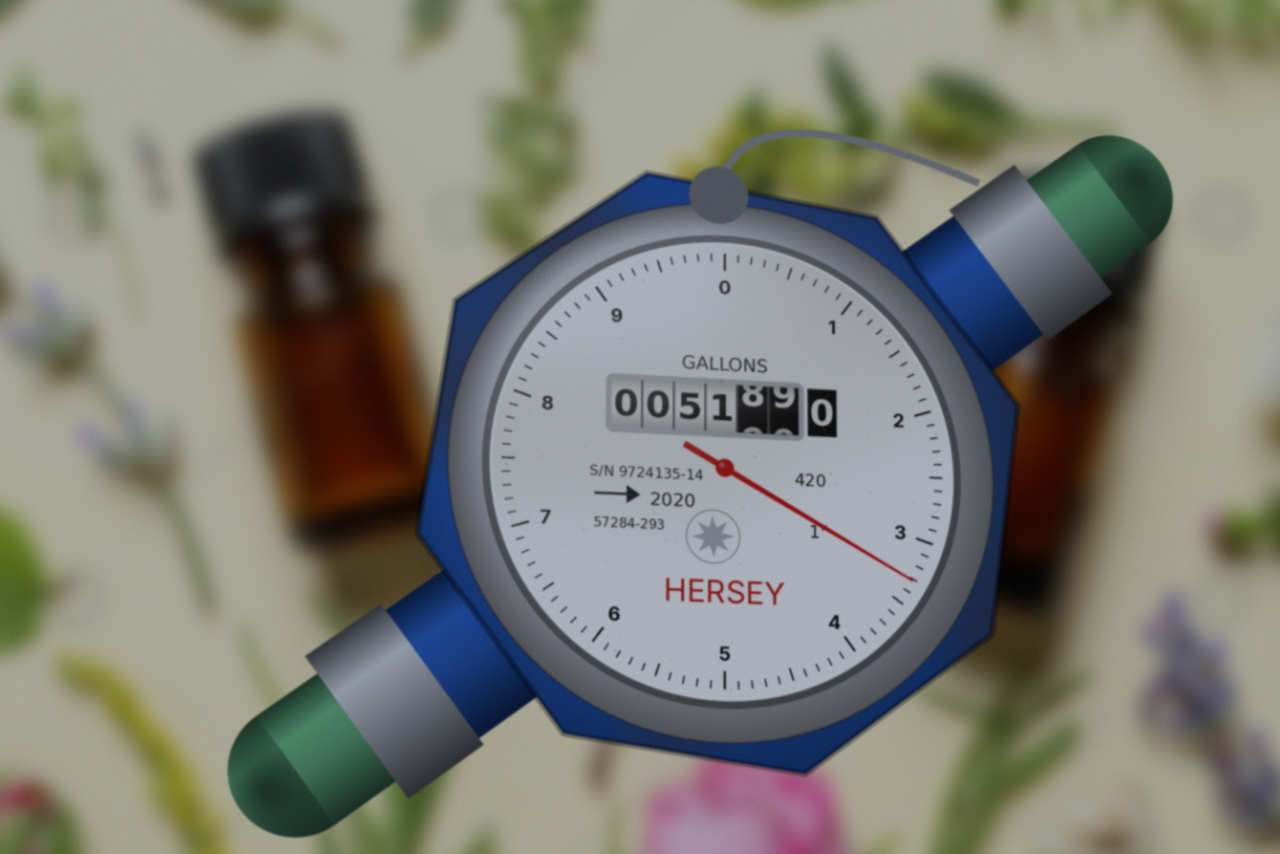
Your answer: 51893.3 gal
